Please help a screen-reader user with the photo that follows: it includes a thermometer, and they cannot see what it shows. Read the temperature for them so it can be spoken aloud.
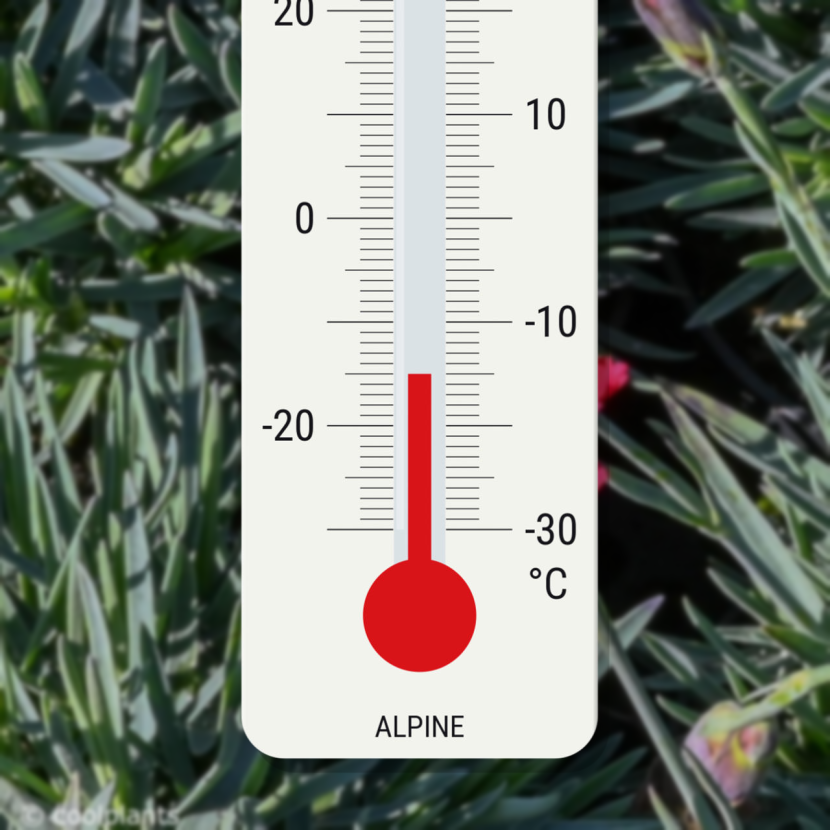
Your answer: -15 °C
